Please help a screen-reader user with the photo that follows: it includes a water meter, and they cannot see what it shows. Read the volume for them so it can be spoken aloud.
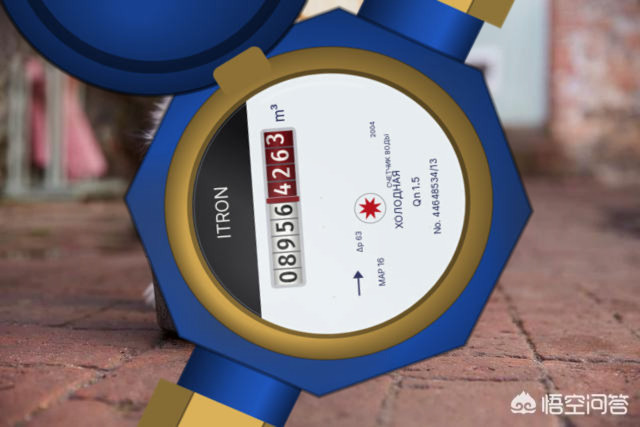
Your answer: 8956.4263 m³
